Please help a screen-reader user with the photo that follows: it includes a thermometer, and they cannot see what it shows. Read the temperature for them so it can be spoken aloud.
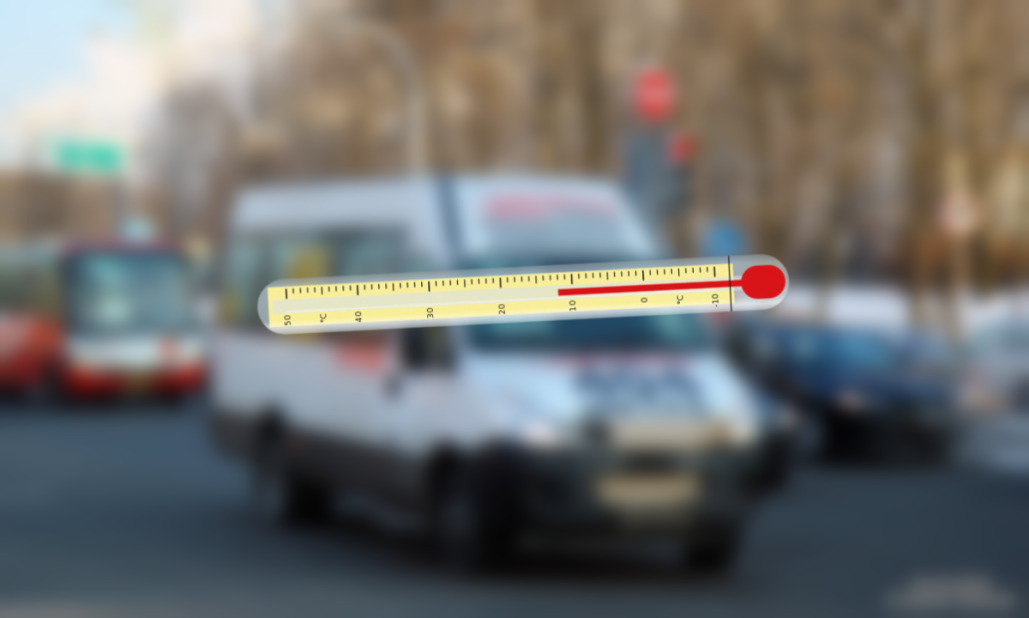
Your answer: 12 °C
